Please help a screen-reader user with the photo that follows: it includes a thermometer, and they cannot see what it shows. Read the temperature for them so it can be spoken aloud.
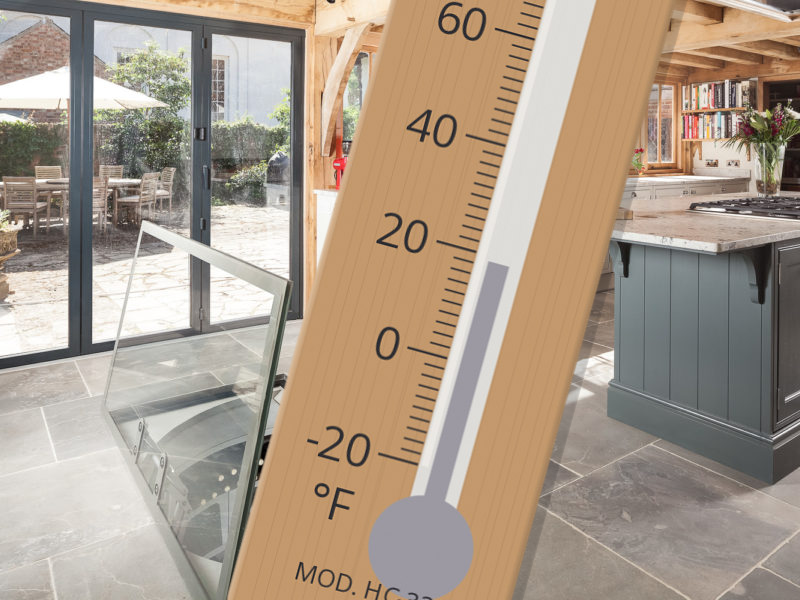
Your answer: 19 °F
